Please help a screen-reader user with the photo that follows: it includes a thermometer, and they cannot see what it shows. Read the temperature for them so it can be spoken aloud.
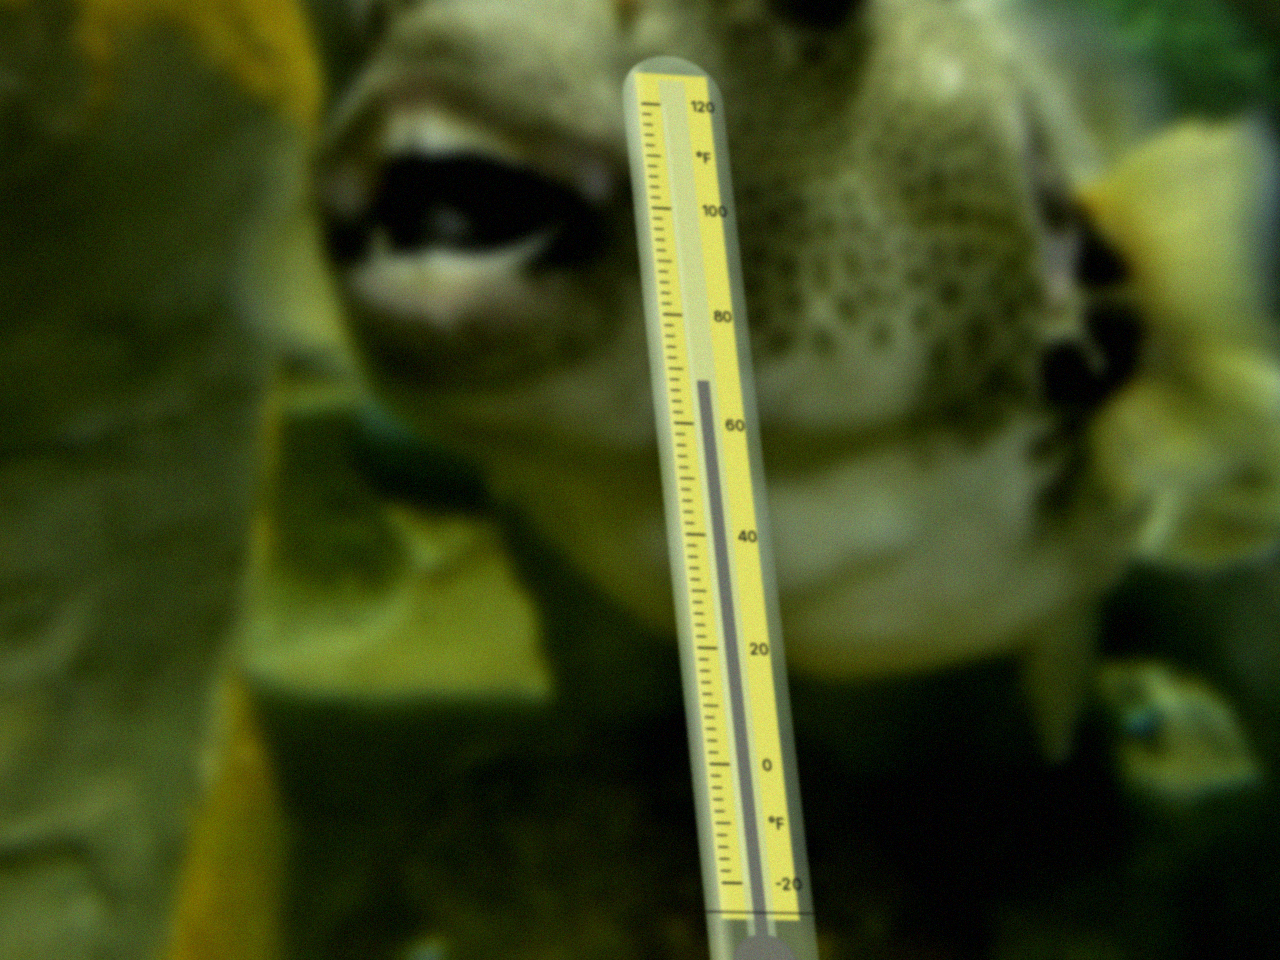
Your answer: 68 °F
